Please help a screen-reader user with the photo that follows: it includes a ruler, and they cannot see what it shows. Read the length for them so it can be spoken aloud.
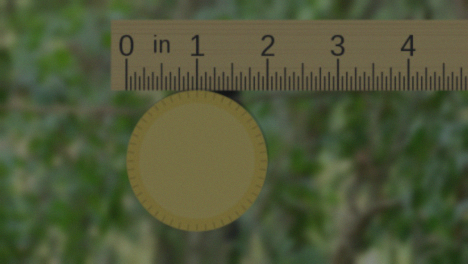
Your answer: 2 in
